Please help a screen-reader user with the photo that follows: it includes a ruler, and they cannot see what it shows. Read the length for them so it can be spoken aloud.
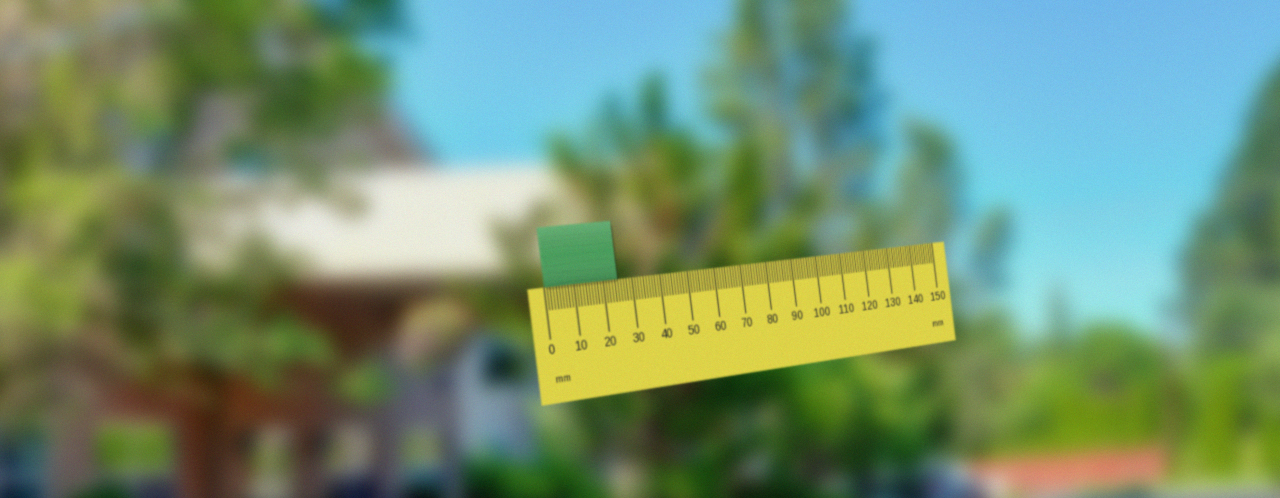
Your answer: 25 mm
